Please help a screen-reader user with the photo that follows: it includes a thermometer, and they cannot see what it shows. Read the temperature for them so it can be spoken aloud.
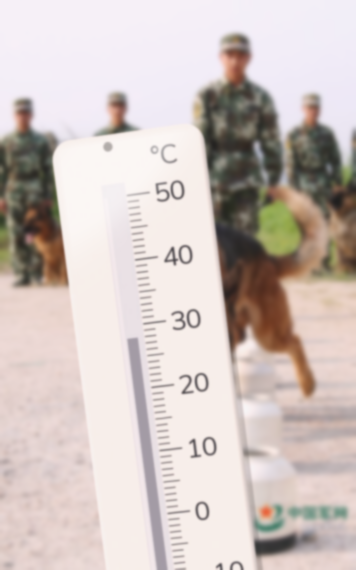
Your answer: 28 °C
